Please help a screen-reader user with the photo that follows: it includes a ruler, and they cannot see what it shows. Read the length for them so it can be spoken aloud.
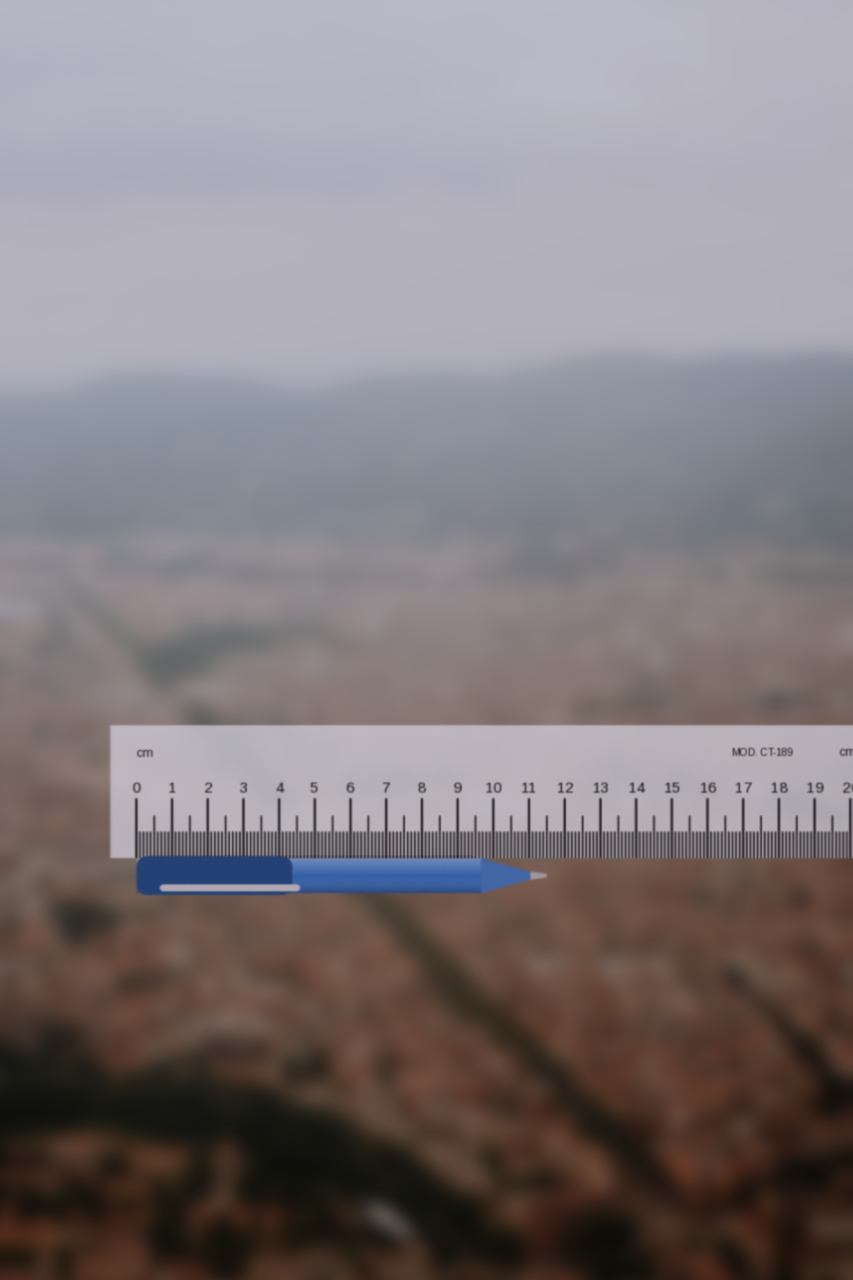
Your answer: 11.5 cm
